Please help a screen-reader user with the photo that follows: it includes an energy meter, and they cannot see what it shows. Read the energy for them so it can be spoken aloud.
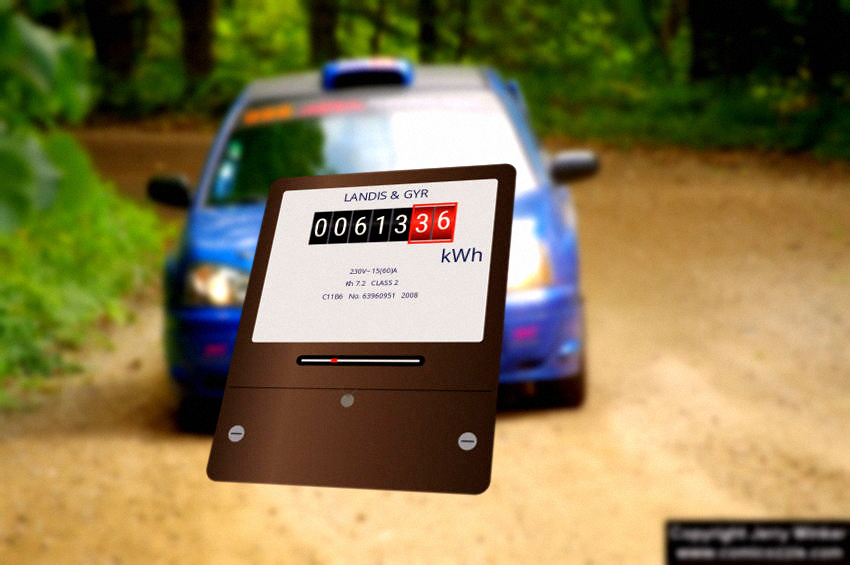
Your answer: 613.36 kWh
